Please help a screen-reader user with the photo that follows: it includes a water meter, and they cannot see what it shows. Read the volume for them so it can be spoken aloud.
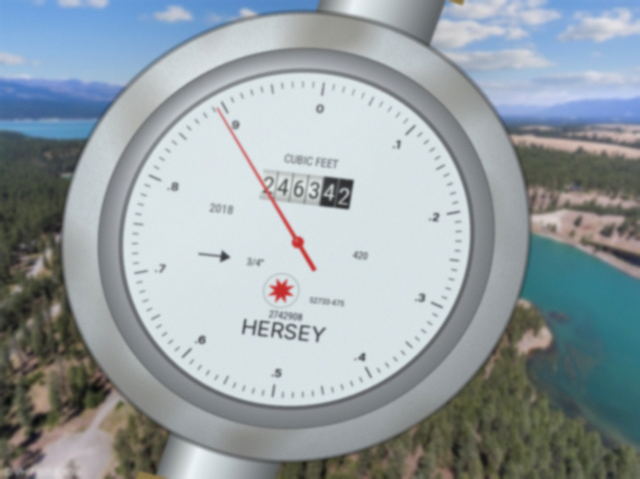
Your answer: 246341.89 ft³
